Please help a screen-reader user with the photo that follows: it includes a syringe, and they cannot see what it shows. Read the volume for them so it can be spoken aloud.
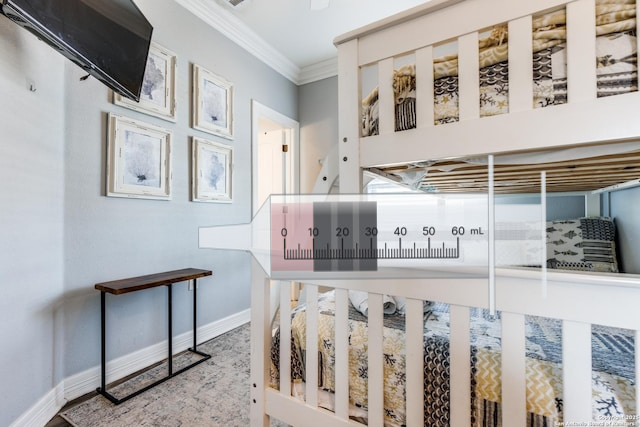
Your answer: 10 mL
